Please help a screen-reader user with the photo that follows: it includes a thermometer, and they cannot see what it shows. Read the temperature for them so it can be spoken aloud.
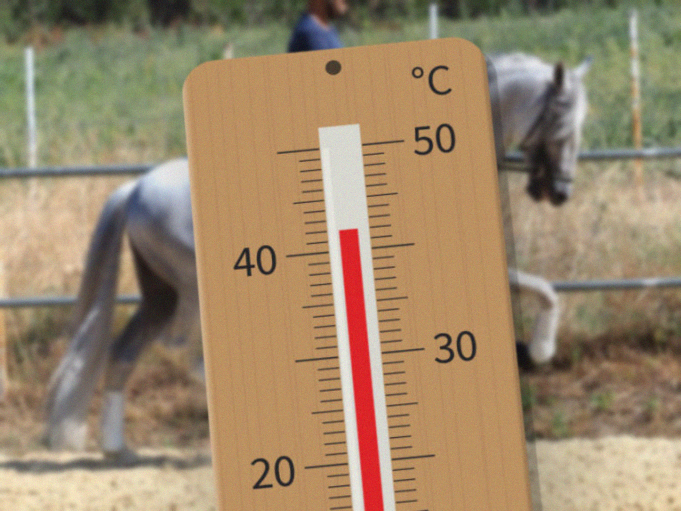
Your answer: 42 °C
